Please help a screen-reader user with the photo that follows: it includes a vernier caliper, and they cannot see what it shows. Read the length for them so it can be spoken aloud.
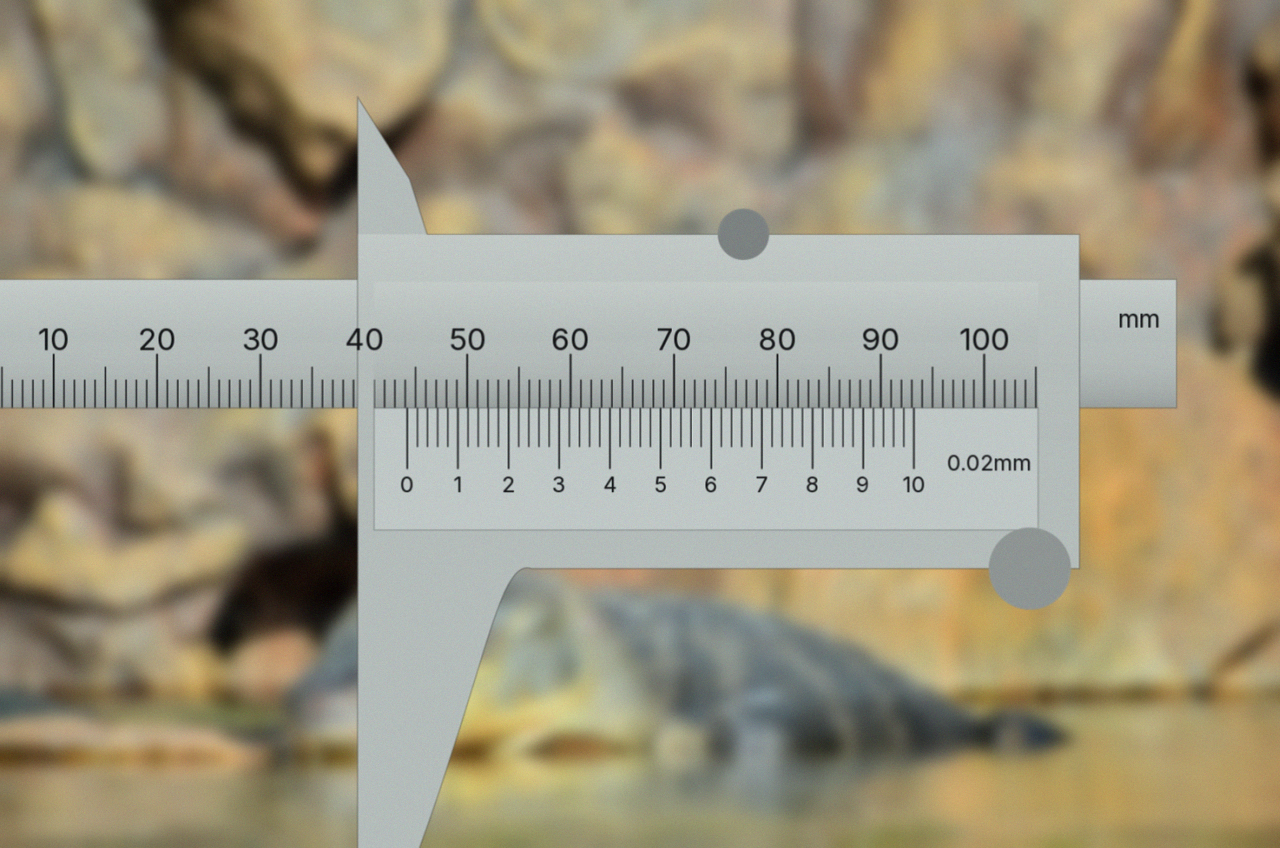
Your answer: 44.2 mm
